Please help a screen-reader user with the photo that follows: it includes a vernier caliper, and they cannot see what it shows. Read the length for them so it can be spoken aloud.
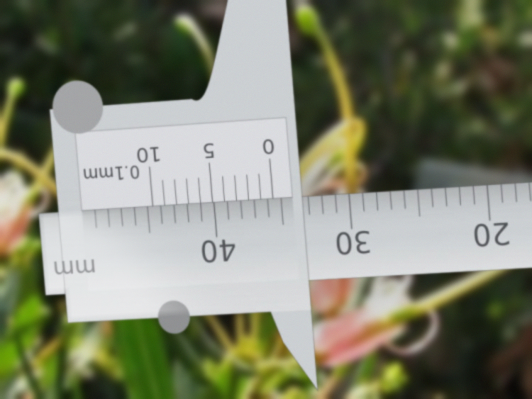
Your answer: 35.6 mm
